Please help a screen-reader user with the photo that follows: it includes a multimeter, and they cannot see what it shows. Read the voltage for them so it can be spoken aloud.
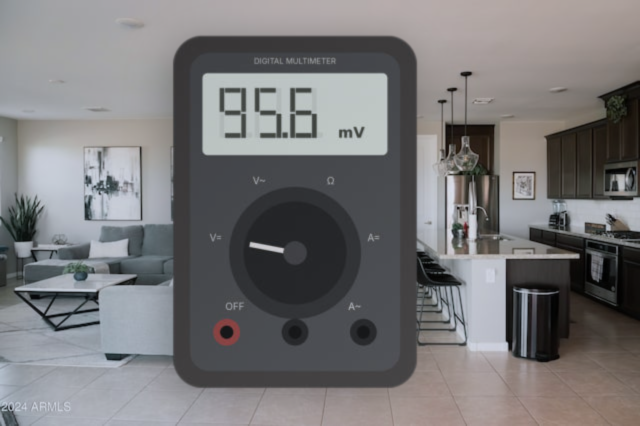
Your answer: 95.6 mV
